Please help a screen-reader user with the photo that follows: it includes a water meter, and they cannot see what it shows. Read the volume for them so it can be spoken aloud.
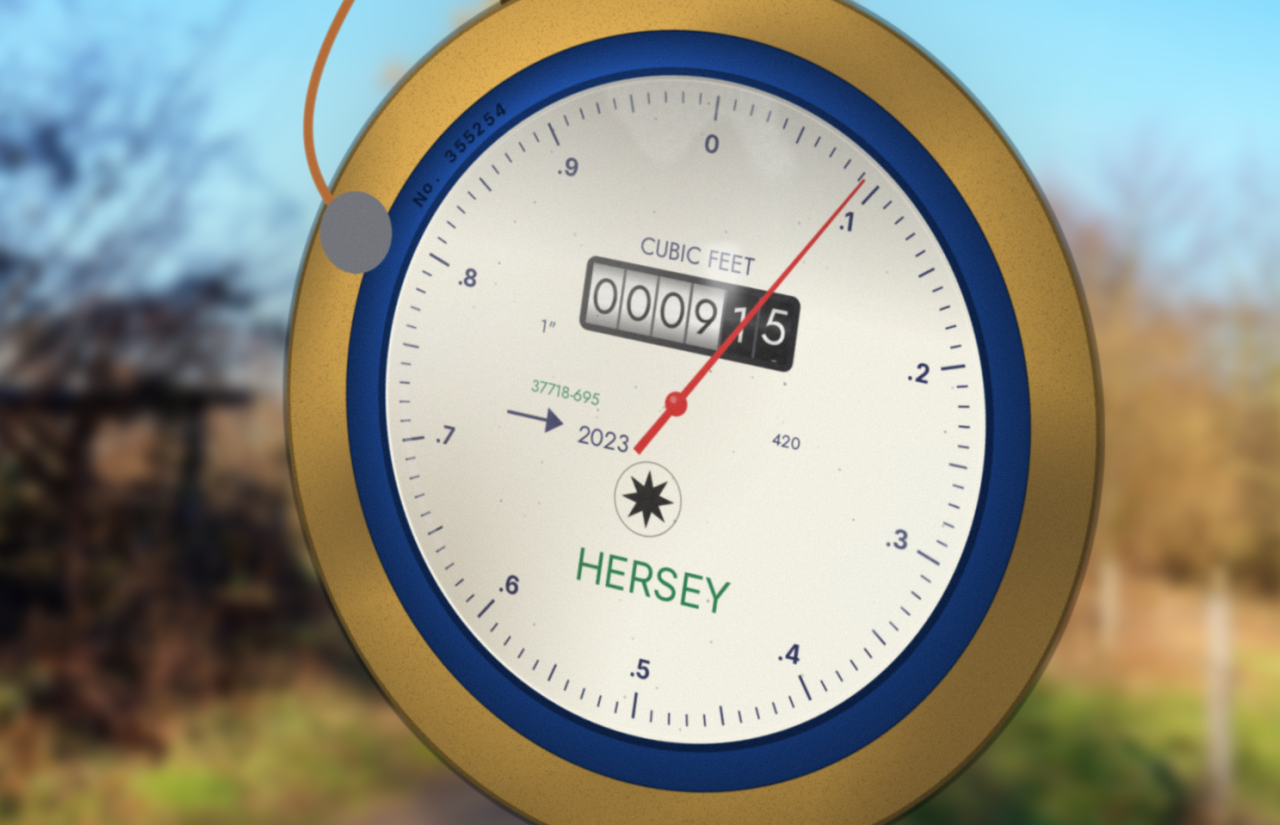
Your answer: 915.09 ft³
